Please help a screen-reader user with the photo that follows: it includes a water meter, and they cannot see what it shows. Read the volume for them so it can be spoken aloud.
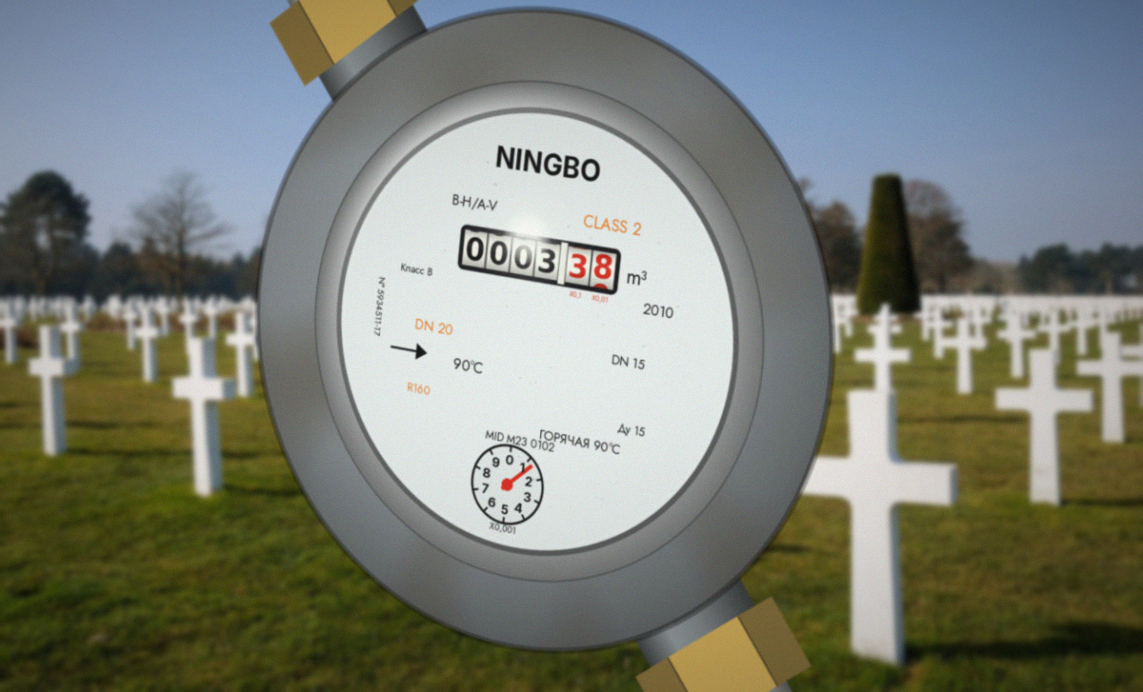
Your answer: 3.381 m³
